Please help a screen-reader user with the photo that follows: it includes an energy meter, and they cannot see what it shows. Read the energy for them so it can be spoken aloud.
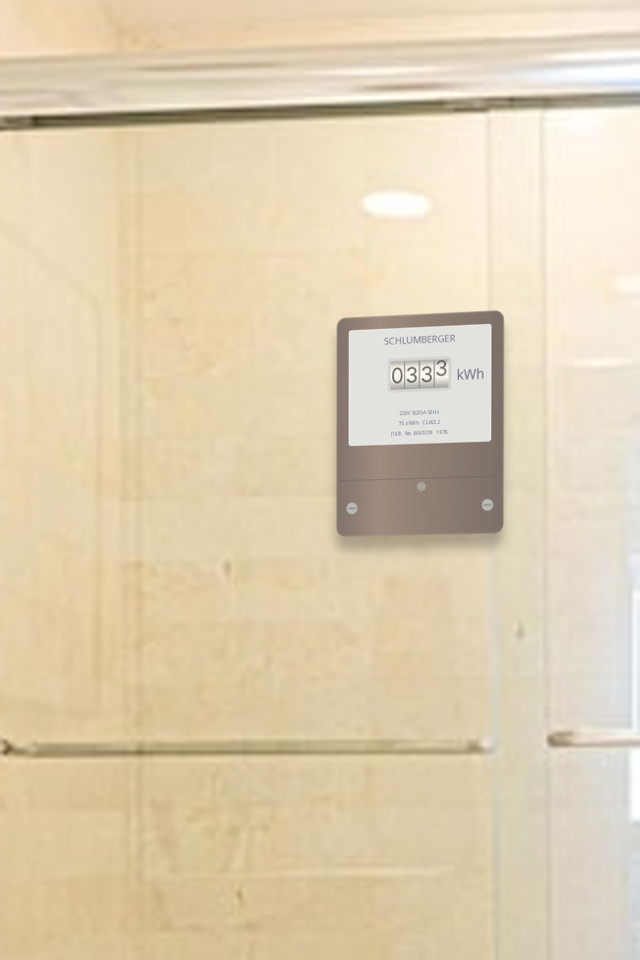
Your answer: 333 kWh
